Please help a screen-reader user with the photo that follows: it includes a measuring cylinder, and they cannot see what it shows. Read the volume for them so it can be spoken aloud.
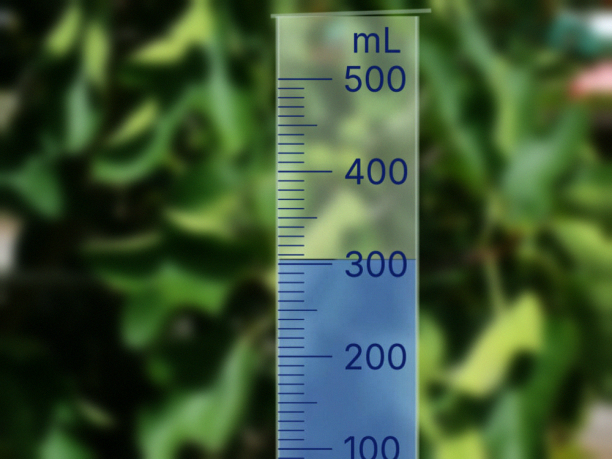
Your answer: 305 mL
